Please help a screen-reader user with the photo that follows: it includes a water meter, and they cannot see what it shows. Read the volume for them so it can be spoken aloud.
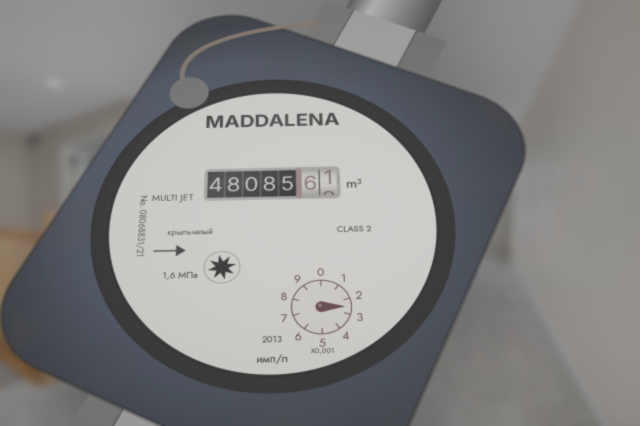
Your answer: 48085.612 m³
